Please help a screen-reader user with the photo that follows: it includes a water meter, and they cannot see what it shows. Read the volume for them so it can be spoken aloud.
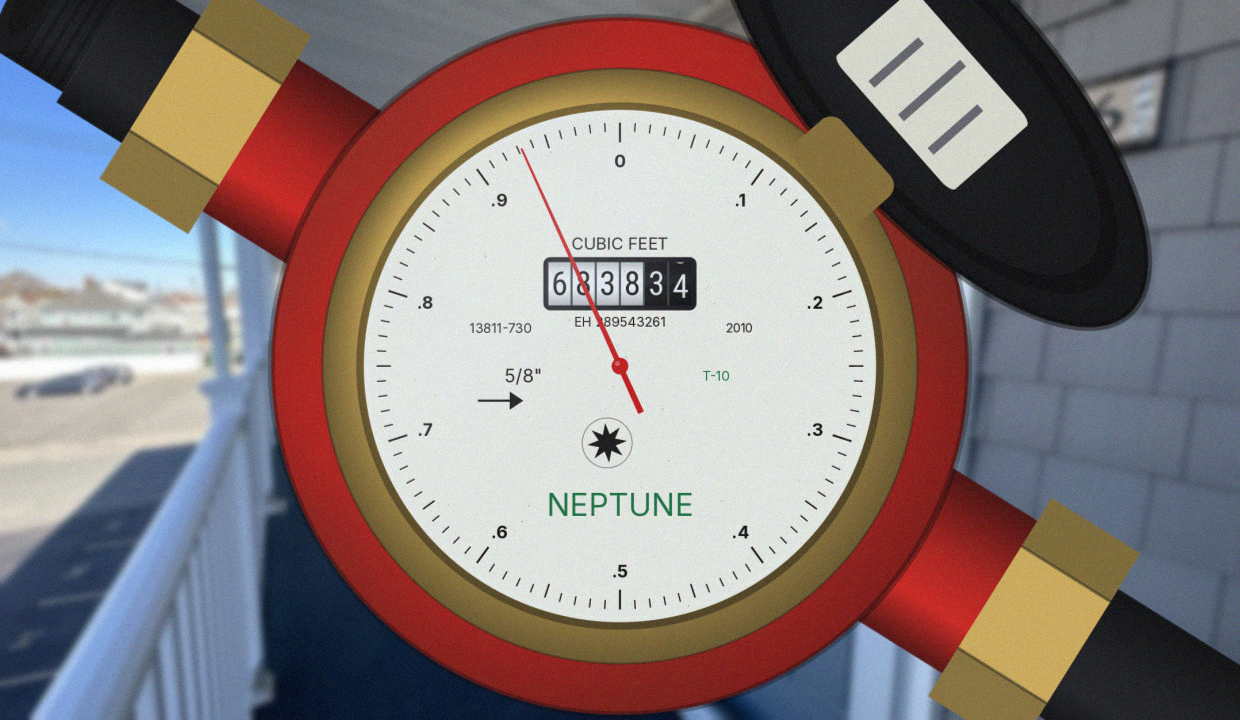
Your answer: 683833.93 ft³
